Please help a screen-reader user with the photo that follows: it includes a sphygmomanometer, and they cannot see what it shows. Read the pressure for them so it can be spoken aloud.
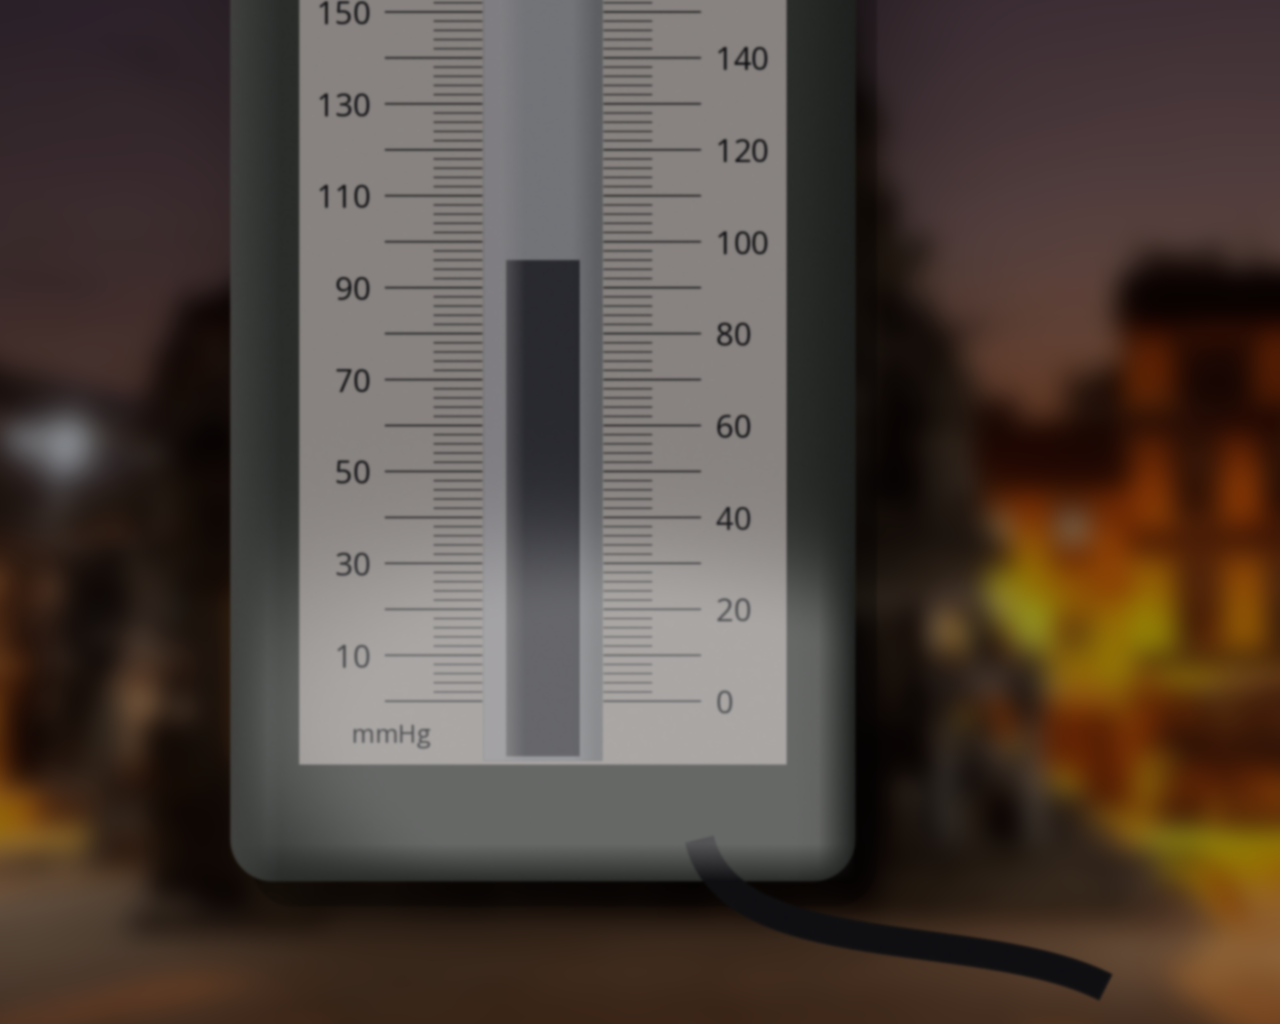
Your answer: 96 mmHg
